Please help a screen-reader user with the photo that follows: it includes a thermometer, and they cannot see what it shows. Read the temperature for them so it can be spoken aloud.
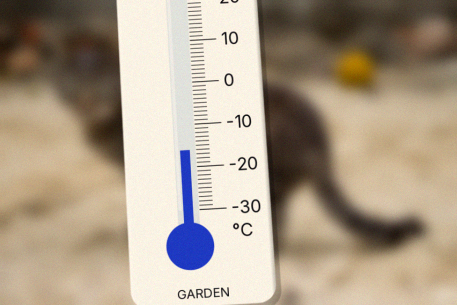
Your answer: -16 °C
